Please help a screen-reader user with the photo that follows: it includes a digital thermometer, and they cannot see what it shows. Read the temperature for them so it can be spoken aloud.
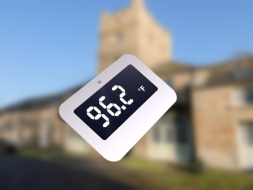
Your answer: 96.2 °F
